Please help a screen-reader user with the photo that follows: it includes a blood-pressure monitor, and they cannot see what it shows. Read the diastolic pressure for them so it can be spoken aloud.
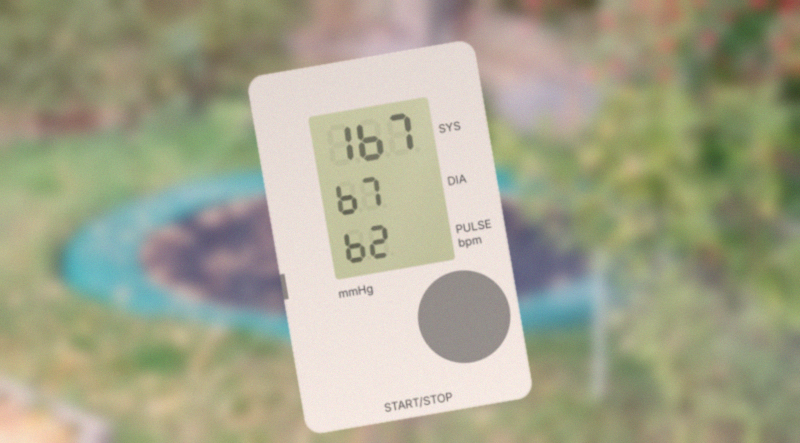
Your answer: 67 mmHg
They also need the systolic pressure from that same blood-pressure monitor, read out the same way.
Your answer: 167 mmHg
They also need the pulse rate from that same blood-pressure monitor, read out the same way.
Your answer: 62 bpm
